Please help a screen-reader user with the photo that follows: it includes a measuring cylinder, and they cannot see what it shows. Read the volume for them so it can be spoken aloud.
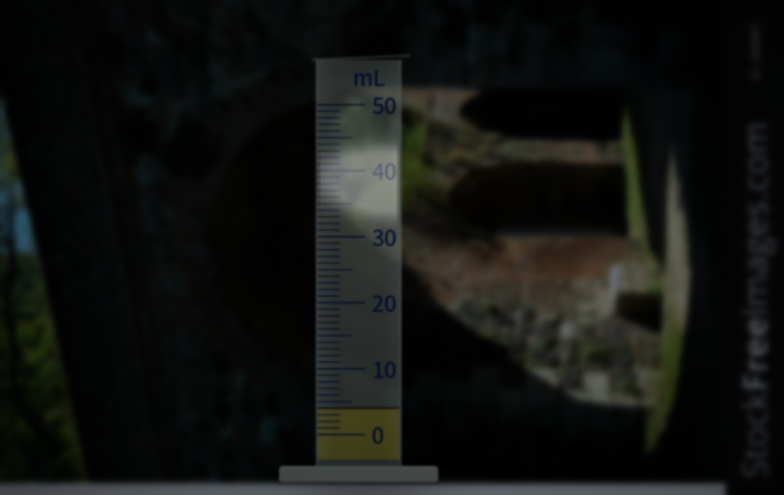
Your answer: 4 mL
